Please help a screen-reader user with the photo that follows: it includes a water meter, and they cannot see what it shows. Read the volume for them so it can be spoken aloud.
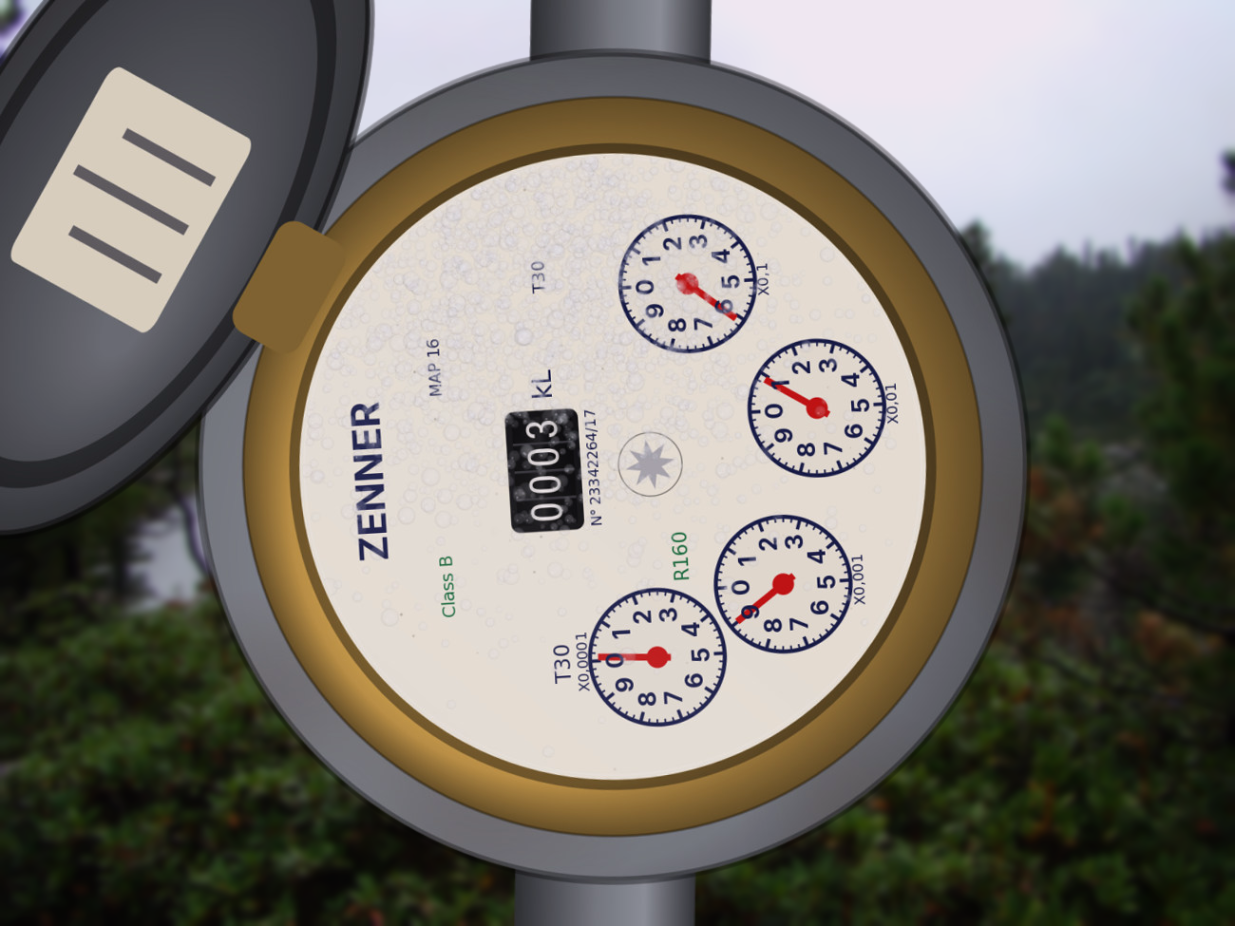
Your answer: 3.6090 kL
